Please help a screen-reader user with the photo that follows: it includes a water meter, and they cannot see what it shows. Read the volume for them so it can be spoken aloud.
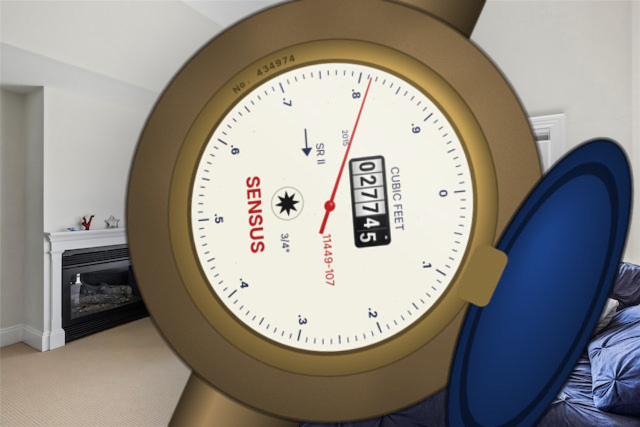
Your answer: 27744.81 ft³
